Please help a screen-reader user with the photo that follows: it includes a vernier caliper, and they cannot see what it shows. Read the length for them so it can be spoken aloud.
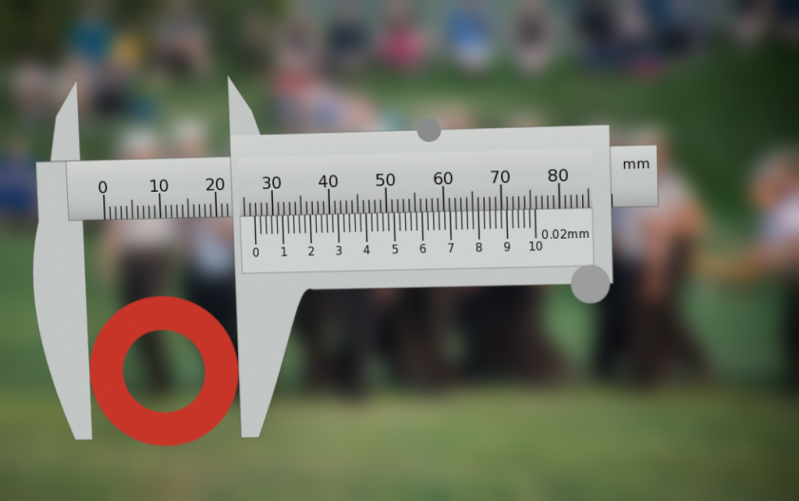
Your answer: 26.8 mm
